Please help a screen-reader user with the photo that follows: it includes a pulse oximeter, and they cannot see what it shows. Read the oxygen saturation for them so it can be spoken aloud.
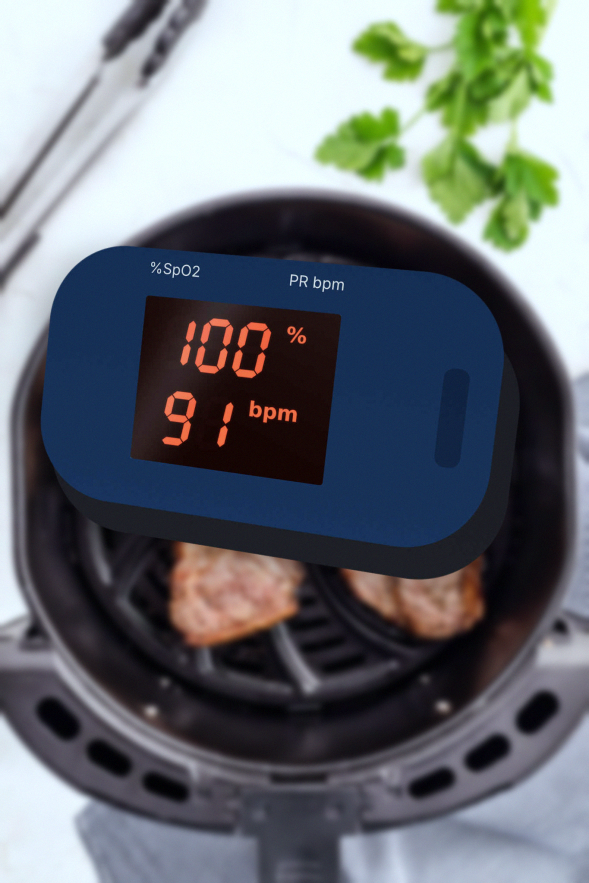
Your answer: 100 %
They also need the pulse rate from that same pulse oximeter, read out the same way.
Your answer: 91 bpm
